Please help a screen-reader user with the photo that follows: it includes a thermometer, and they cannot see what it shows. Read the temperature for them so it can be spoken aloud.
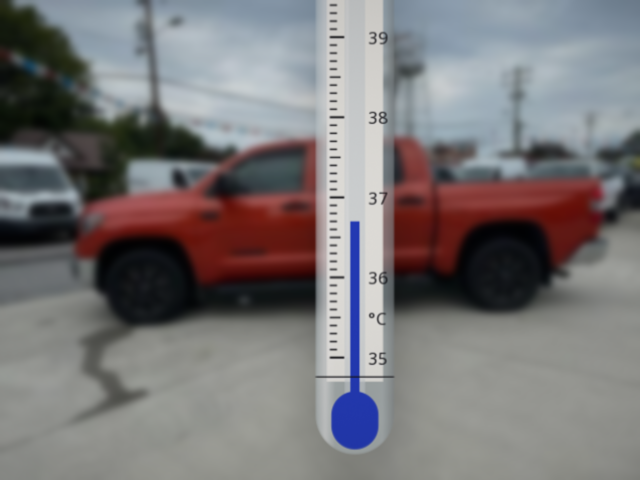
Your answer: 36.7 °C
